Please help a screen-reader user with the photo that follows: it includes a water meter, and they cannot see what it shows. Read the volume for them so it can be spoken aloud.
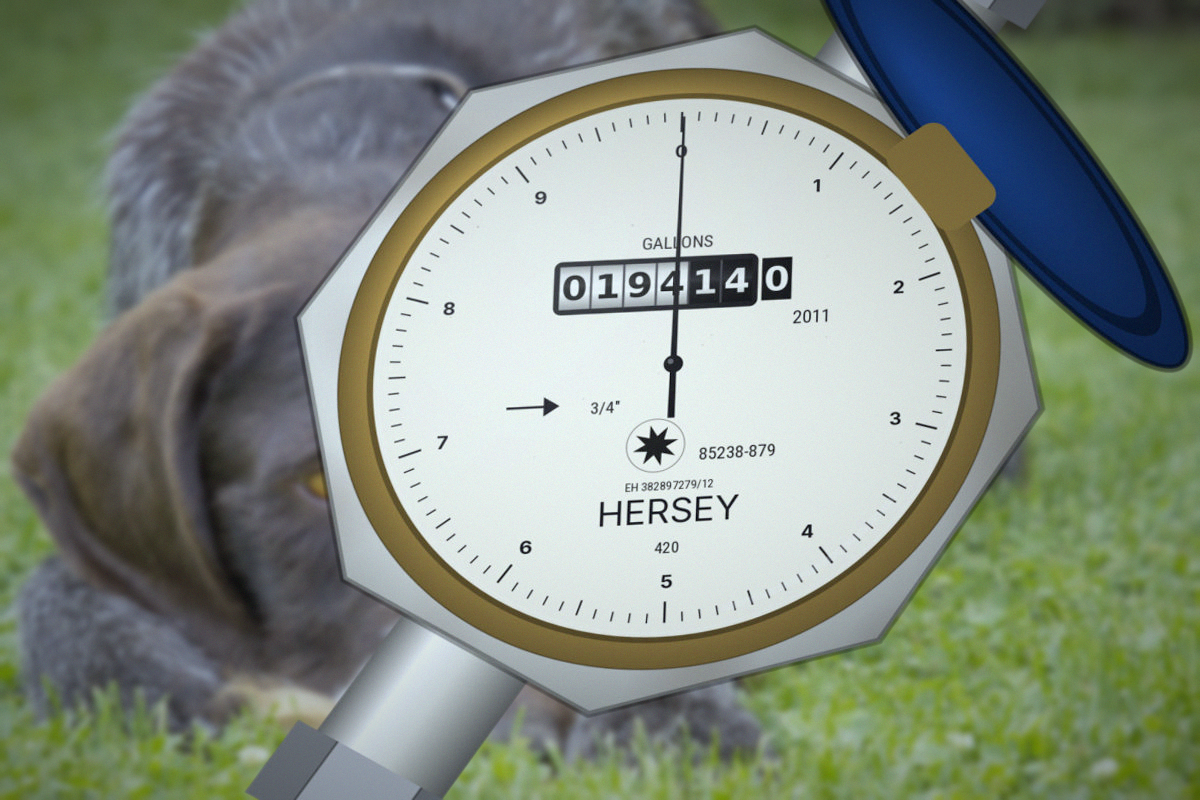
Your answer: 194140.0 gal
